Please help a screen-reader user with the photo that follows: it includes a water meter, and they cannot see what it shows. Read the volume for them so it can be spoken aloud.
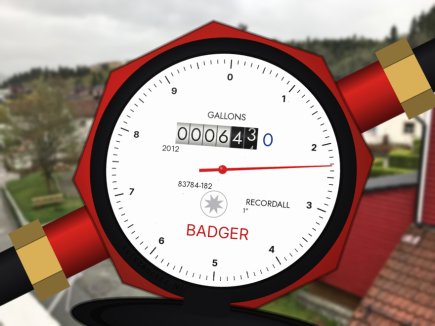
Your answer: 6432.3 gal
